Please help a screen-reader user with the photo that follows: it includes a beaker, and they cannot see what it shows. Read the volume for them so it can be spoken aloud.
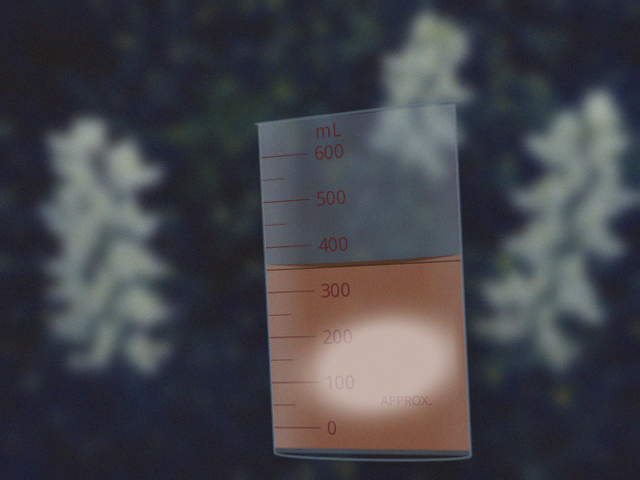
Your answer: 350 mL
